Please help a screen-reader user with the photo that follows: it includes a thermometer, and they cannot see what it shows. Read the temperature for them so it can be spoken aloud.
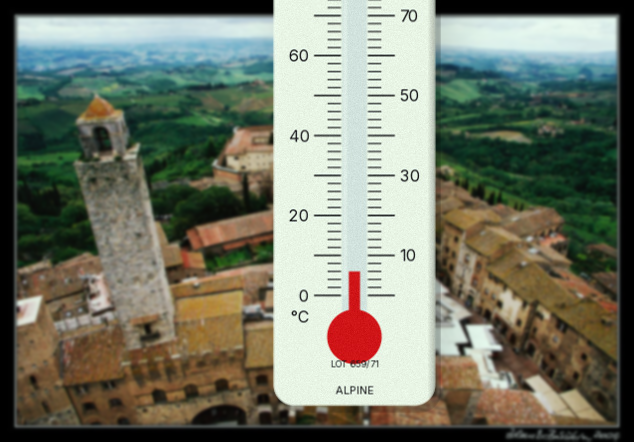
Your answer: 6 °C
